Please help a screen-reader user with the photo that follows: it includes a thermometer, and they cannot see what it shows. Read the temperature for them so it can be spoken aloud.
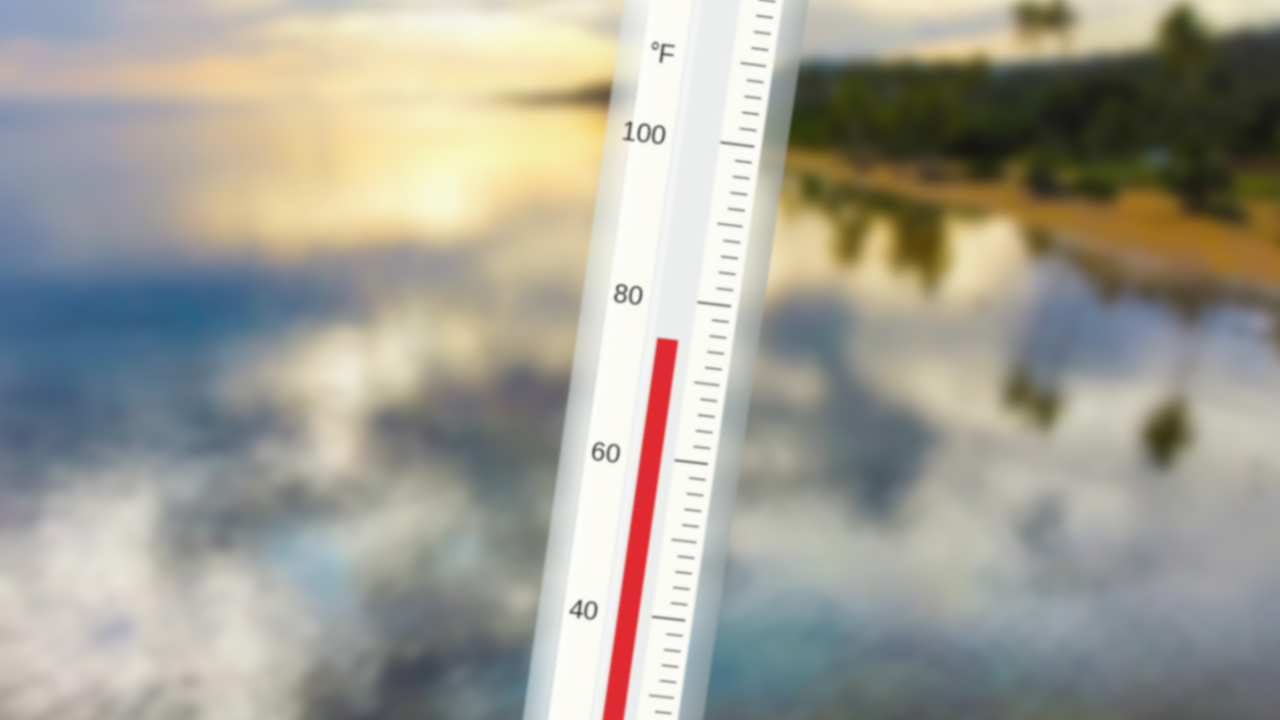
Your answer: 75 °F
